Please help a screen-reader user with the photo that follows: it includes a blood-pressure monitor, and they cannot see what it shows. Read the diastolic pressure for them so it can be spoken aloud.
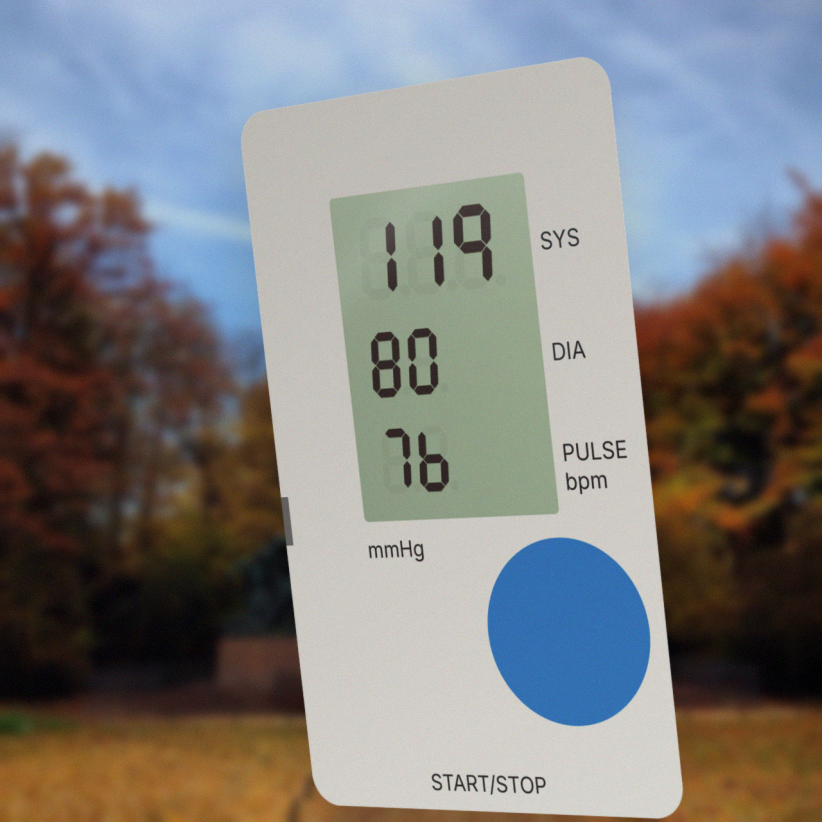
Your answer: 80 mmHg
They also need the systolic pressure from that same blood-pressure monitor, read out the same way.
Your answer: 119 mmHg
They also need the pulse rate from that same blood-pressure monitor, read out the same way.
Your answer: 76 bpm
